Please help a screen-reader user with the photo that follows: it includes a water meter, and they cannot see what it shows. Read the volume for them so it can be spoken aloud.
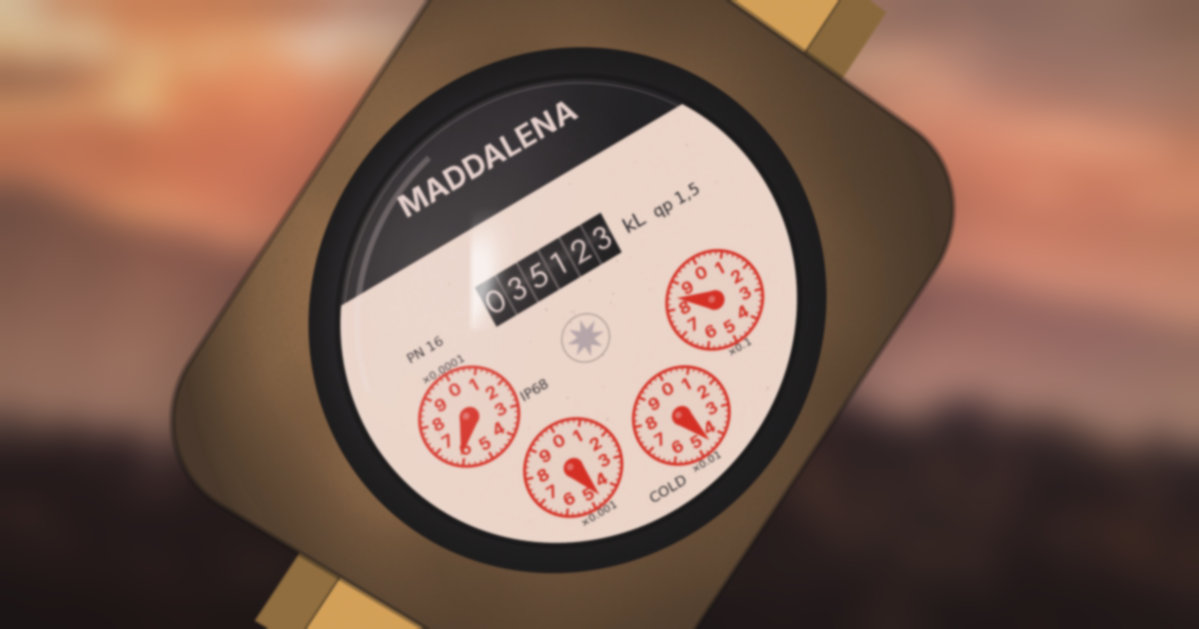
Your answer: 35123.8446 kL
